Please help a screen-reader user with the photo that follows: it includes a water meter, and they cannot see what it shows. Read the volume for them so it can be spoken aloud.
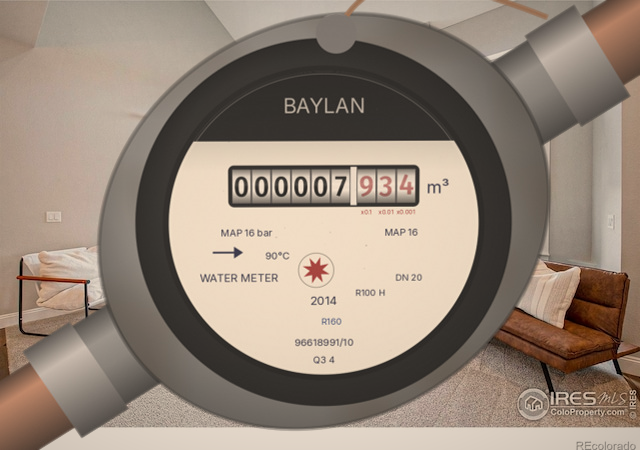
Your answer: 7.934 m³
